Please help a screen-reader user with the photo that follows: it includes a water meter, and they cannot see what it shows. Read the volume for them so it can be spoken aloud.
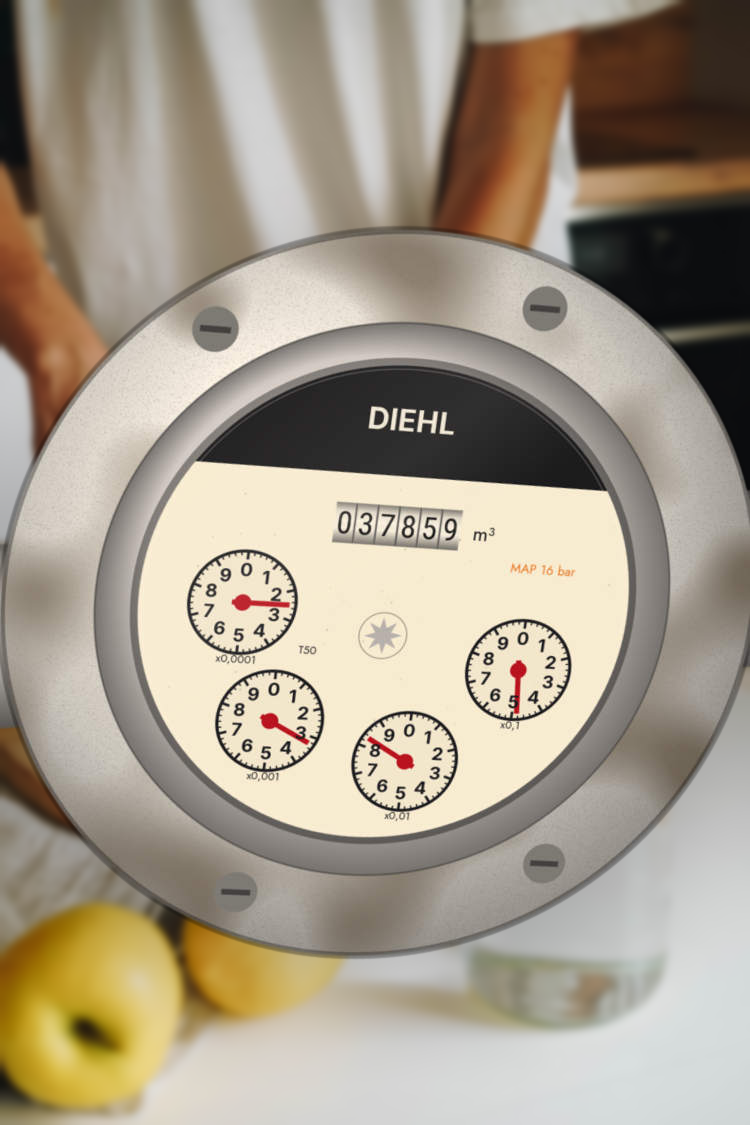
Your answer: 37859.4832 m³
